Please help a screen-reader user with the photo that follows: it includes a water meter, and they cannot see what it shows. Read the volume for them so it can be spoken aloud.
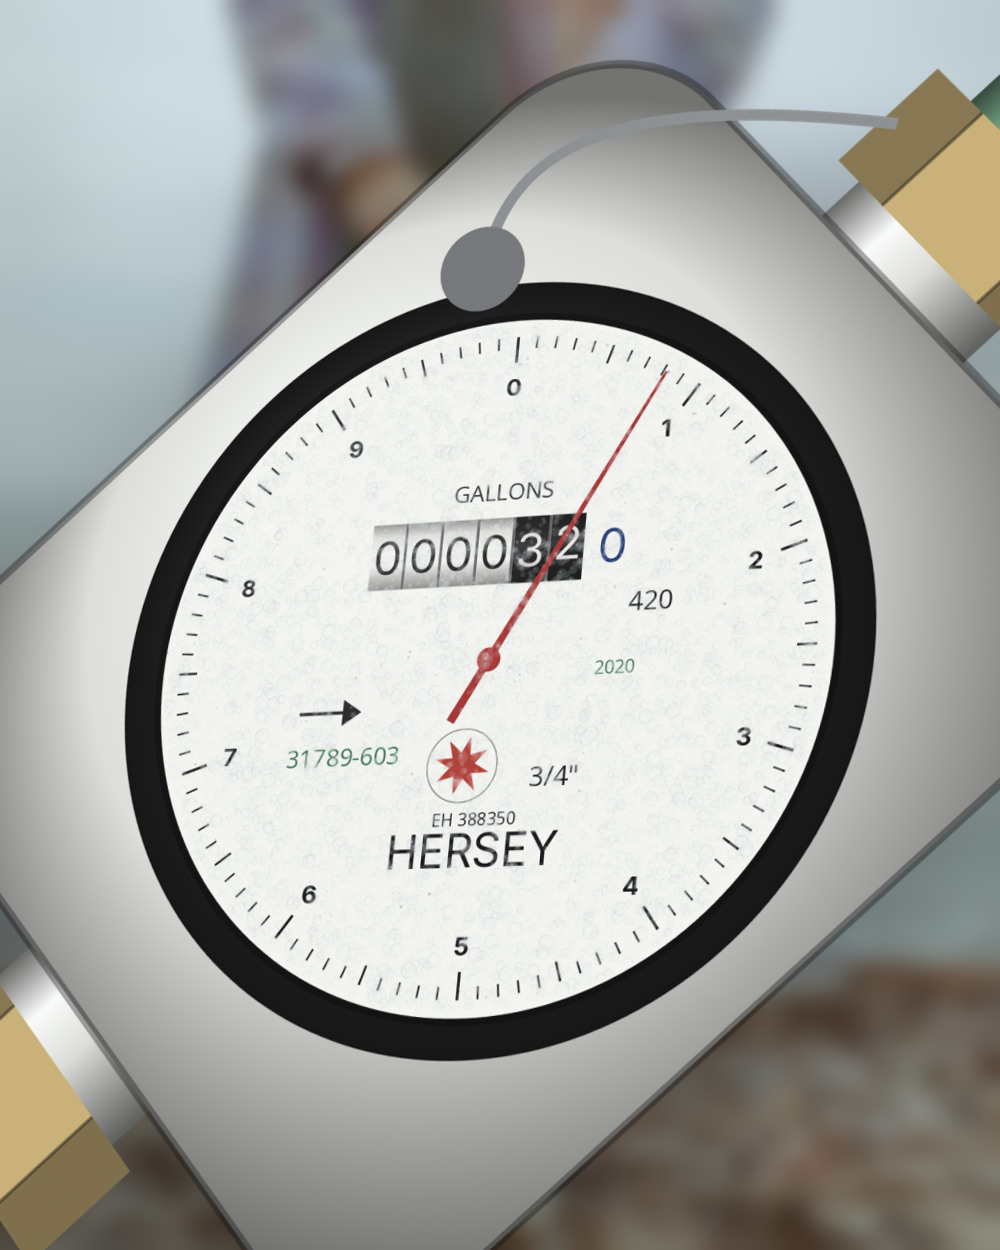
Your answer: 320.8 gal
